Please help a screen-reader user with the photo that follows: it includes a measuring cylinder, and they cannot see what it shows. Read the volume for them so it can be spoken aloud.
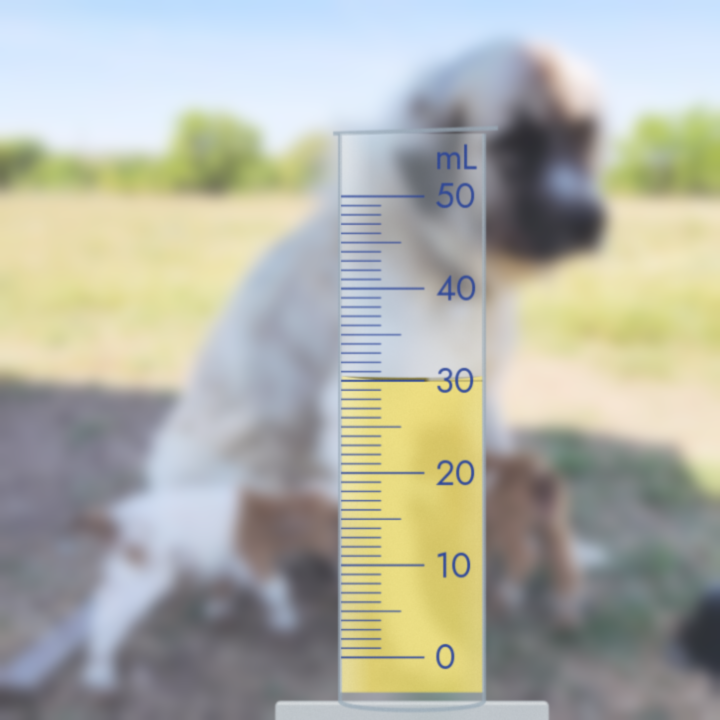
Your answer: 30 mL
